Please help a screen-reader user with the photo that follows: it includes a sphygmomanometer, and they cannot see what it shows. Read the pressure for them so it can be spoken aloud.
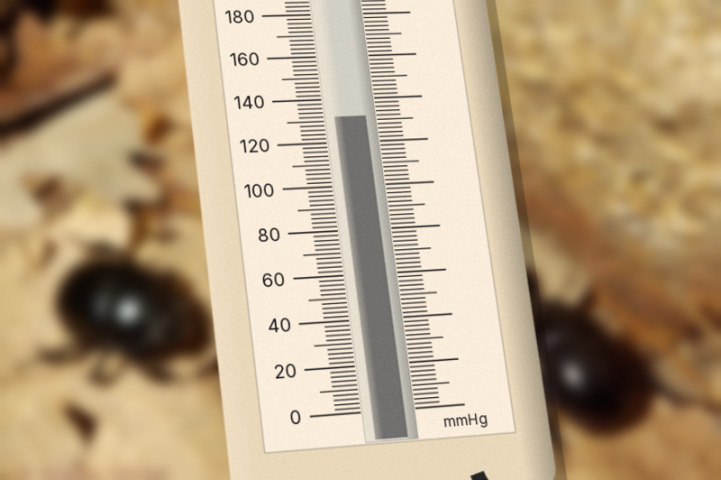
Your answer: 132 mmHg
